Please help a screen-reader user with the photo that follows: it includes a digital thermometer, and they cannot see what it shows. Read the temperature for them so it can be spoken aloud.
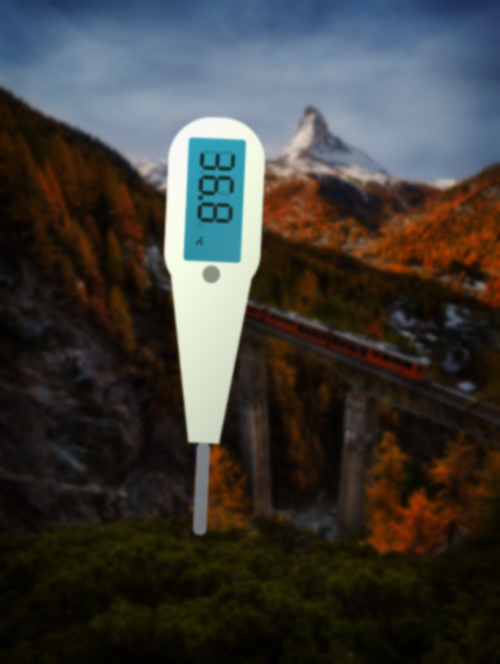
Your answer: 36.8 °C
